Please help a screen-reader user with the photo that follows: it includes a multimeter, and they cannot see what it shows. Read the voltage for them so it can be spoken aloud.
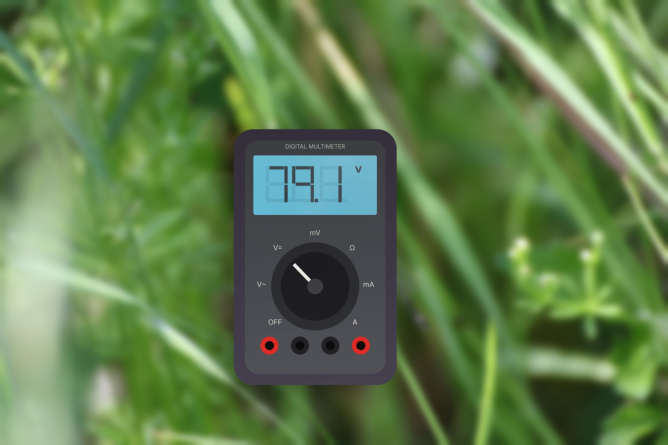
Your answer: 79.1 V
